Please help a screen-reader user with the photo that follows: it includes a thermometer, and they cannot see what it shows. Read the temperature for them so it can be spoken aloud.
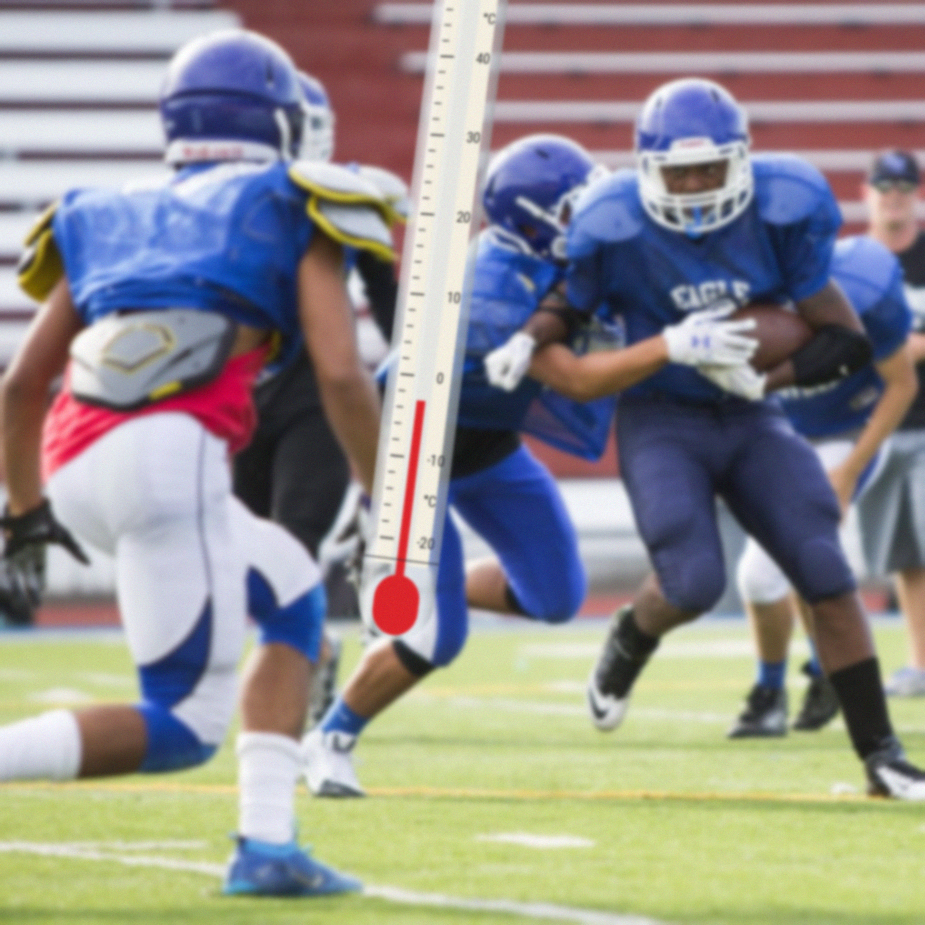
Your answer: -3 °C
